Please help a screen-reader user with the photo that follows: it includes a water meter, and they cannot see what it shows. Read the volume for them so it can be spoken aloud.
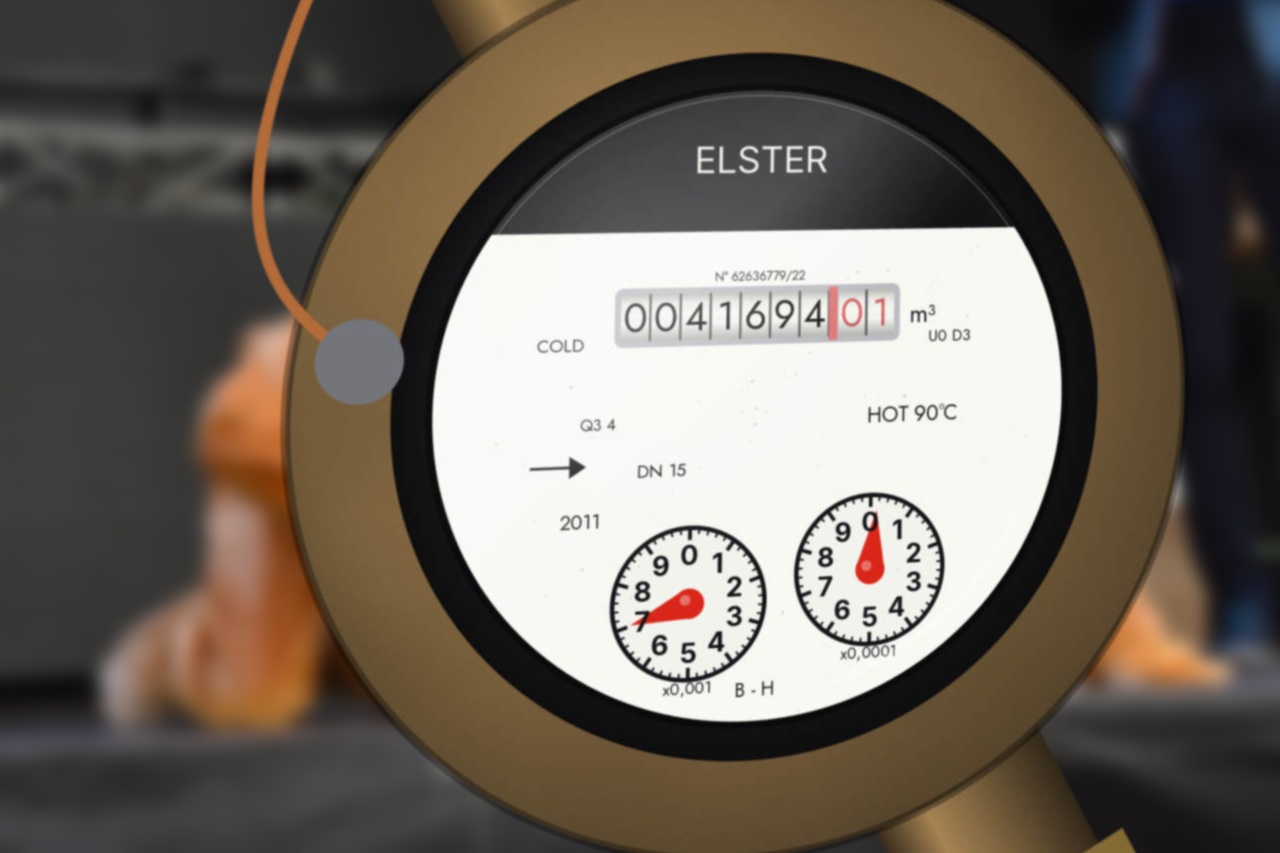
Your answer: 41694.0170 m³
